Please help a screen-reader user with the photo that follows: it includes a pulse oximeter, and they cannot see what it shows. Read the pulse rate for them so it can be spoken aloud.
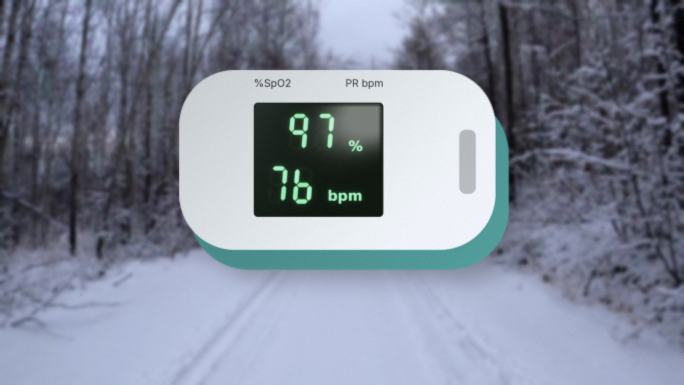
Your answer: 76 bpm
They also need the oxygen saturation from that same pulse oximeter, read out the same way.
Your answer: 97 %
